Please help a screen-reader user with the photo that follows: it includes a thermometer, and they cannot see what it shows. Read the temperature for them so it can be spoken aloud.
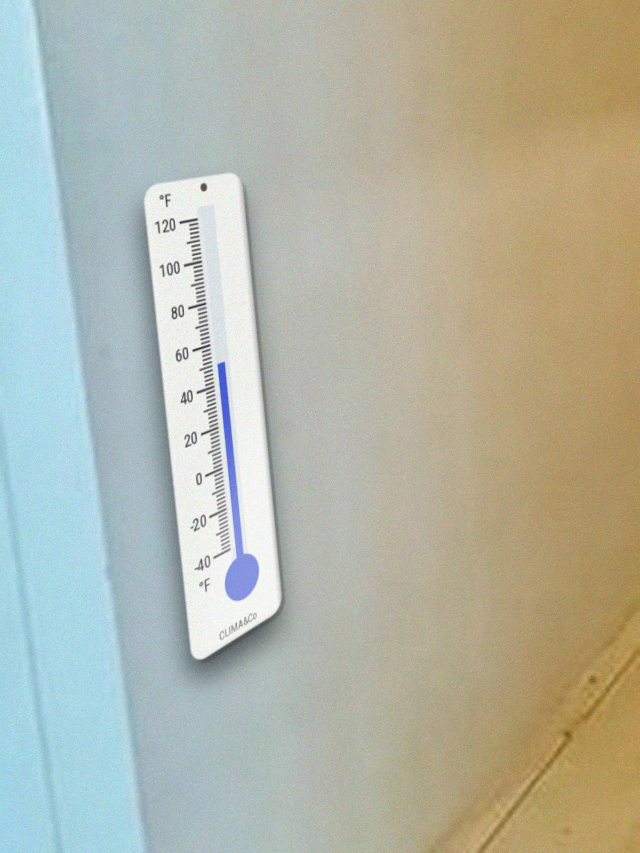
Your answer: 50 °F
